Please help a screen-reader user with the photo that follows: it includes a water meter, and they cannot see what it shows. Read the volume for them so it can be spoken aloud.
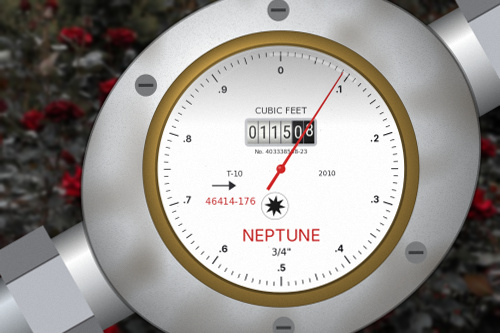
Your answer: 11508.09 ft³
